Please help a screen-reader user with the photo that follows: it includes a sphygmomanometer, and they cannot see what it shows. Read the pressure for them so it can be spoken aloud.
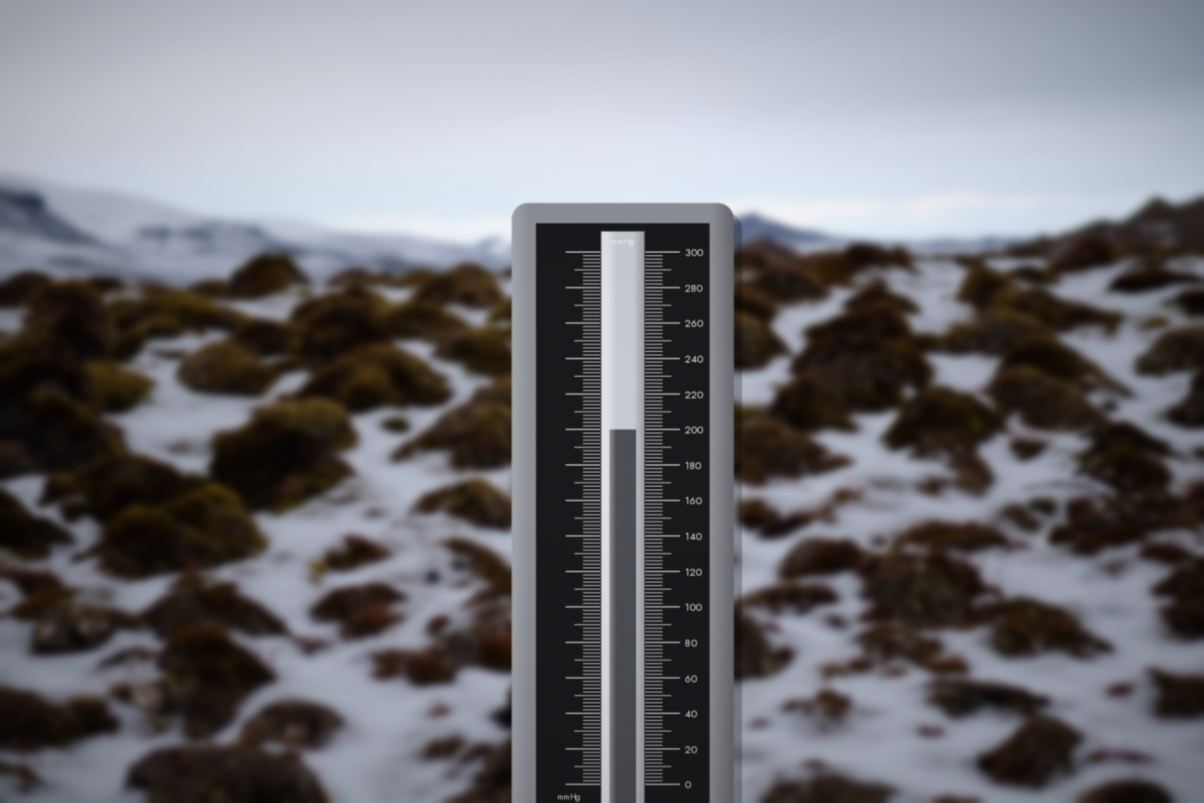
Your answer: 200 mmHg
